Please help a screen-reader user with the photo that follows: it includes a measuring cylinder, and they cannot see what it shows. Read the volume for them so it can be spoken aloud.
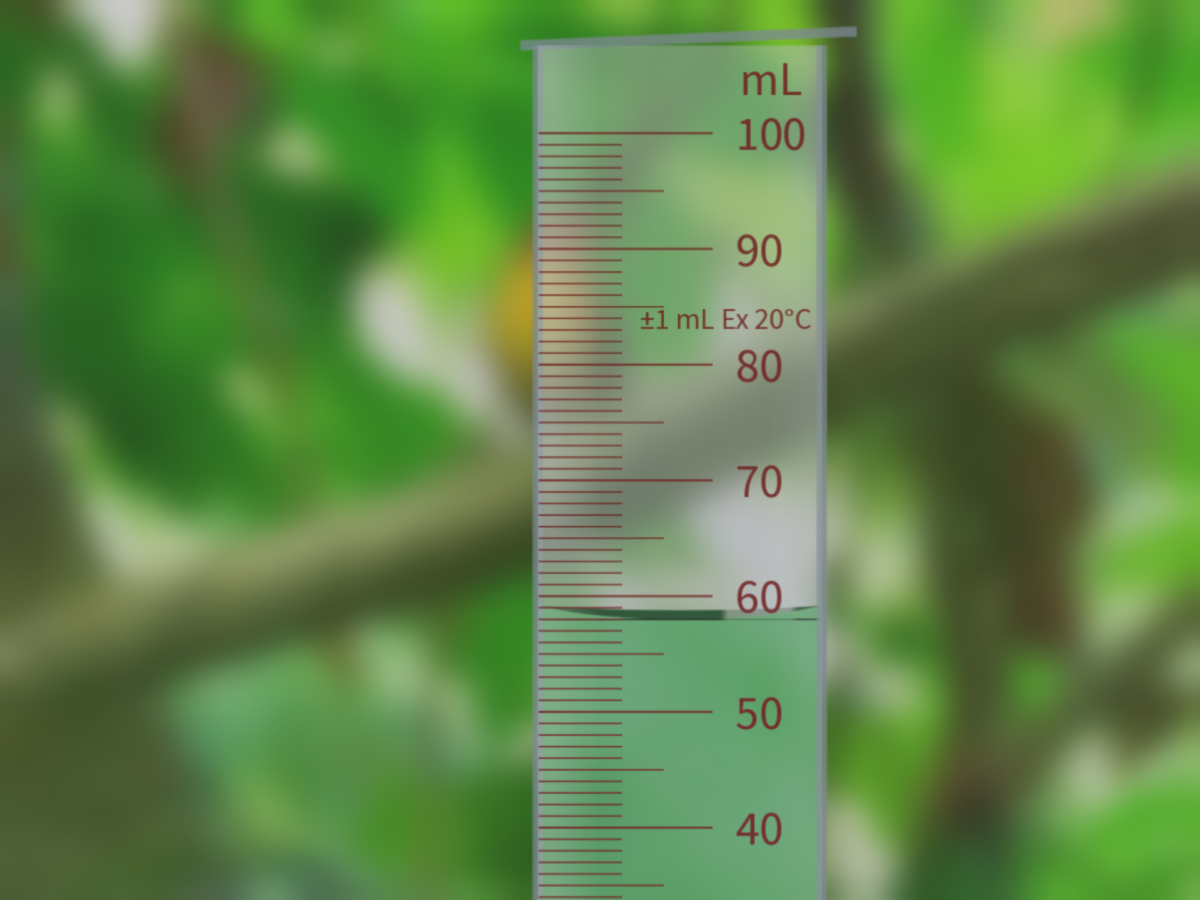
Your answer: 58 mL
